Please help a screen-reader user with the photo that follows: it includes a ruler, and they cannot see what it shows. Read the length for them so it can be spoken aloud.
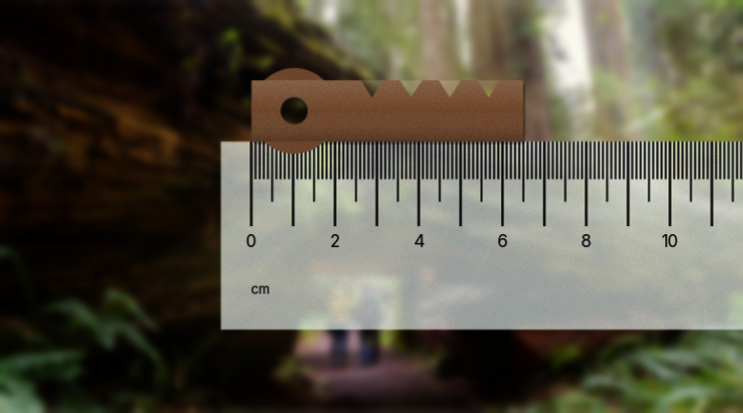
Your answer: 6.5 cm
